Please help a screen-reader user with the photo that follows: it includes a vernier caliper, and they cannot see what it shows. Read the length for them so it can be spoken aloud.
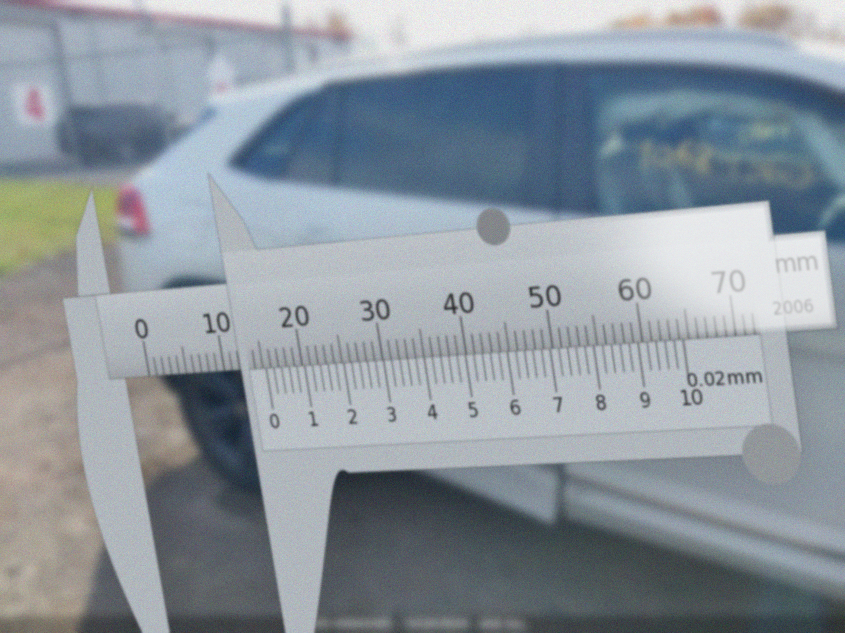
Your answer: 15.4 mm
